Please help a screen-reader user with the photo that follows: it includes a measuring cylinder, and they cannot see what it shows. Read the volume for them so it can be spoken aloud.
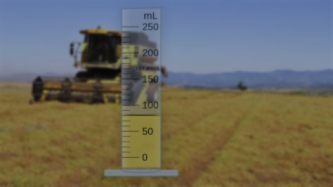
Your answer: 80 mL
